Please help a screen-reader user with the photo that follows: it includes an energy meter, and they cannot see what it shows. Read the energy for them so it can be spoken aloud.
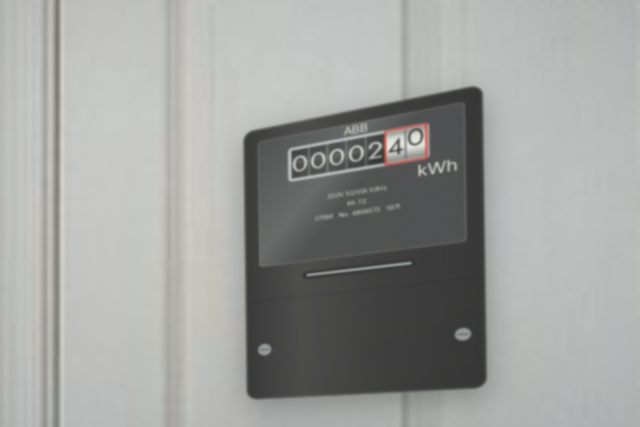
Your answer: 2.40 kWh
